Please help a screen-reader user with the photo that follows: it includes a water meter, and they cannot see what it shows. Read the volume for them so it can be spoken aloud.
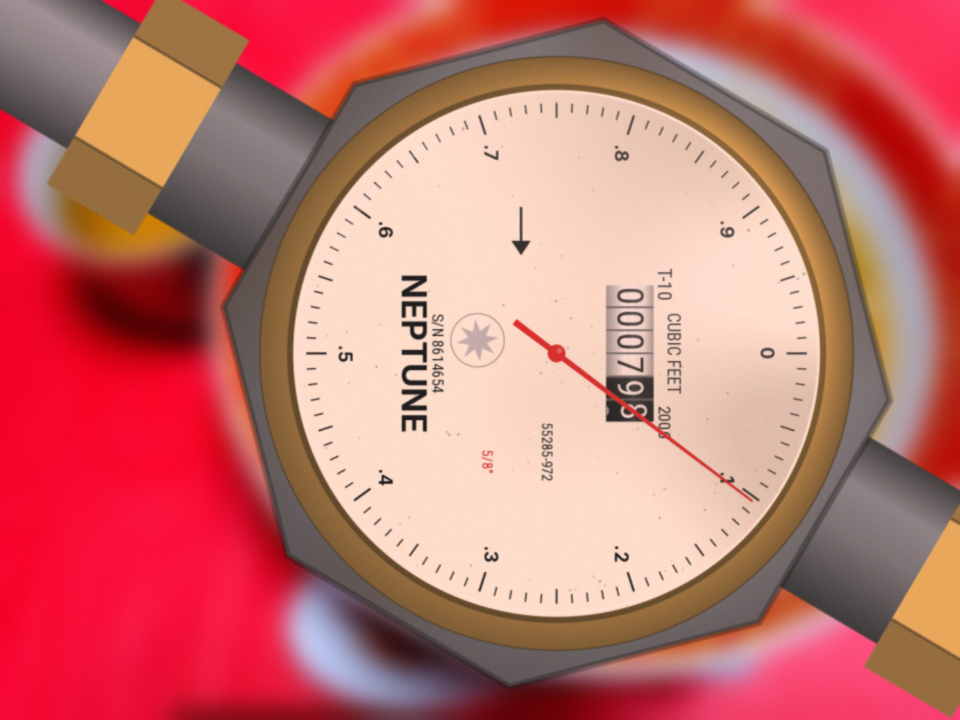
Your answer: 798.10 ft³
